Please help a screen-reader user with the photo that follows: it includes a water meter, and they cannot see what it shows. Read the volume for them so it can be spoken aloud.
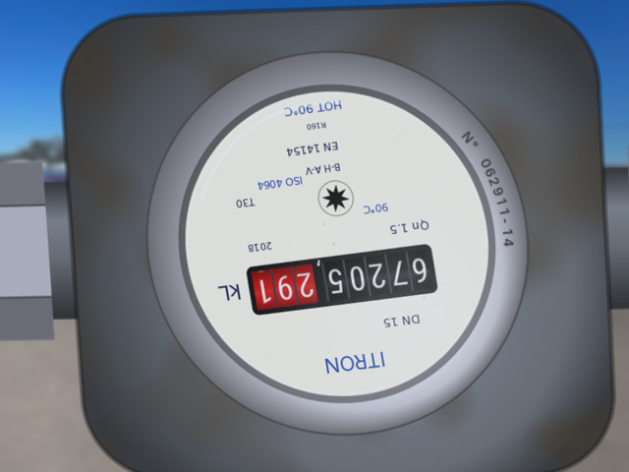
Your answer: 67205.291 kL
